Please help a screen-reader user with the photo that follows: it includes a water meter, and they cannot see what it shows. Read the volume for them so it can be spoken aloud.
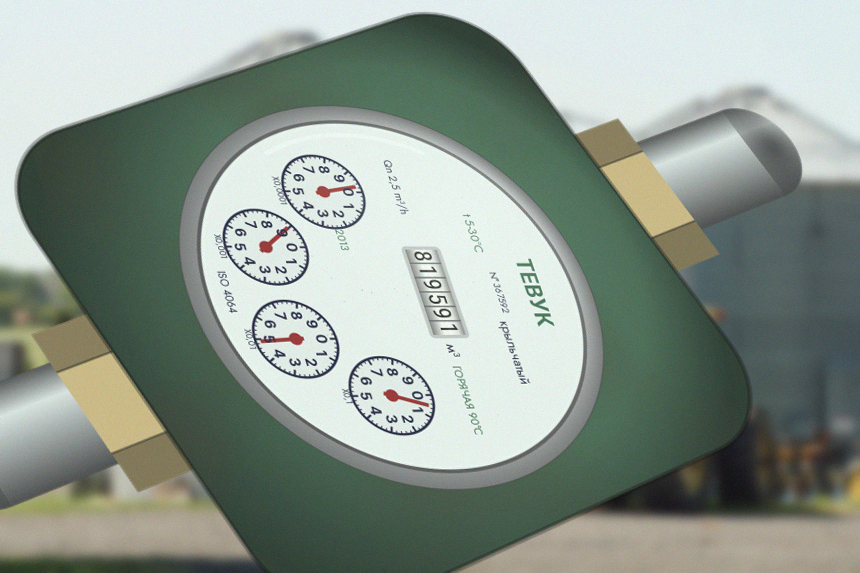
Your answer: 819591.0489 m³
